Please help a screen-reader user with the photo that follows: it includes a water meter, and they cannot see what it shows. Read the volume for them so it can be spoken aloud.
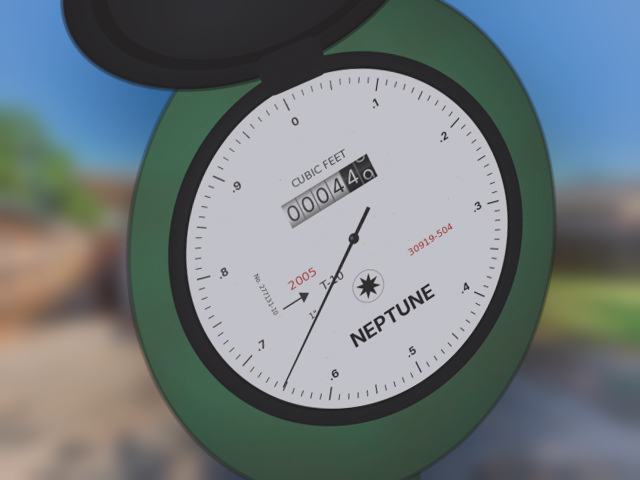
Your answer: 448.65 ft³
